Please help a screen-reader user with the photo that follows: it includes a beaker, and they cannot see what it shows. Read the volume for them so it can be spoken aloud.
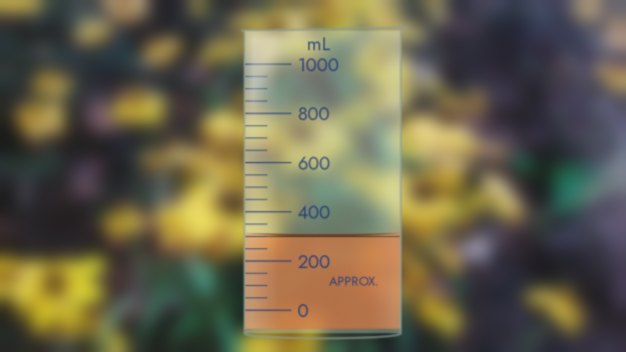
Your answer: 300 mL
